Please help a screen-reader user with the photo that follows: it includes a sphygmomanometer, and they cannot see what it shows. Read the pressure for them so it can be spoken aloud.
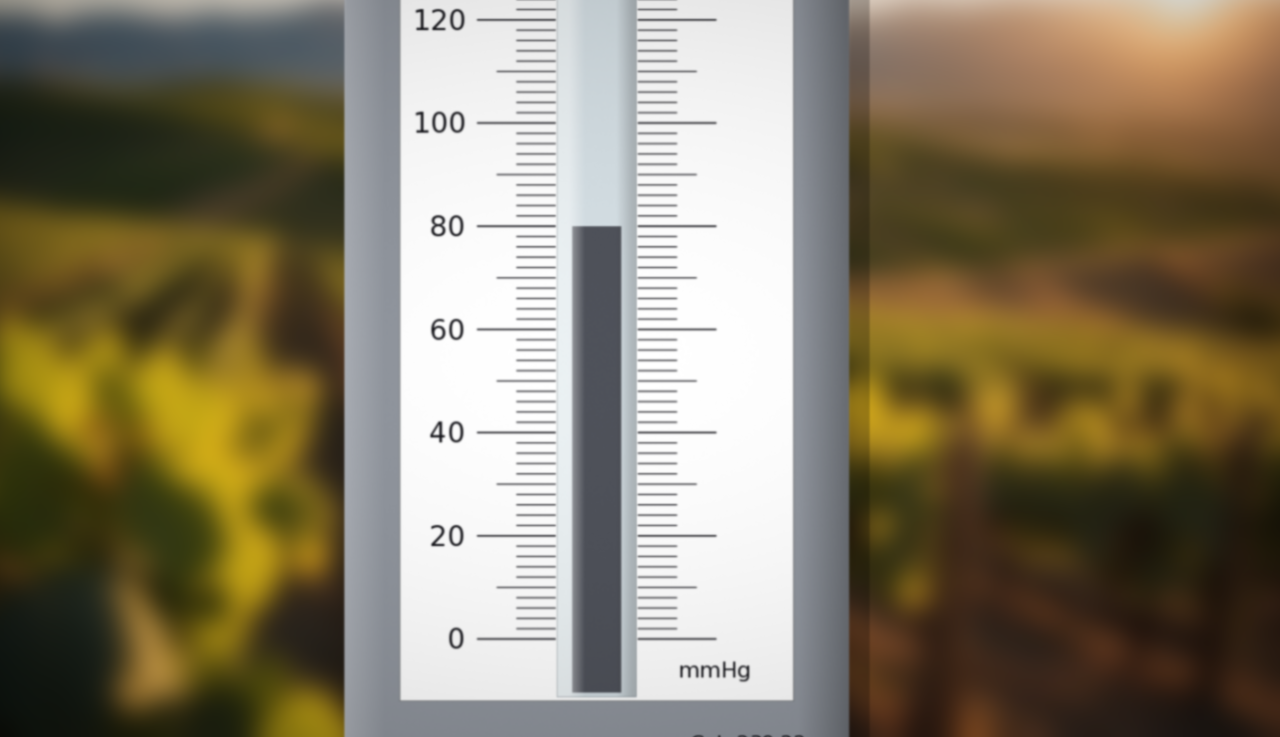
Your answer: 80 mmHg
